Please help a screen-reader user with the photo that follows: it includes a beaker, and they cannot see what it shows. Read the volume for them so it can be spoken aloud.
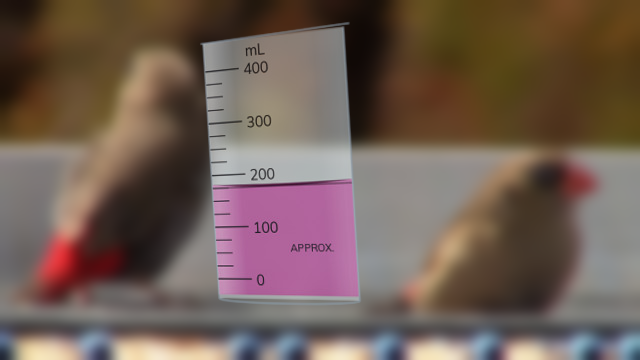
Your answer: 175 mL
